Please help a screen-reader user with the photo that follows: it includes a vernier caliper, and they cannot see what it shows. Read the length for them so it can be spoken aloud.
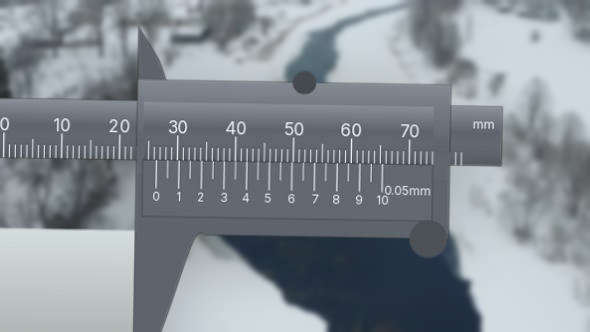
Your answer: 26.4 mm
